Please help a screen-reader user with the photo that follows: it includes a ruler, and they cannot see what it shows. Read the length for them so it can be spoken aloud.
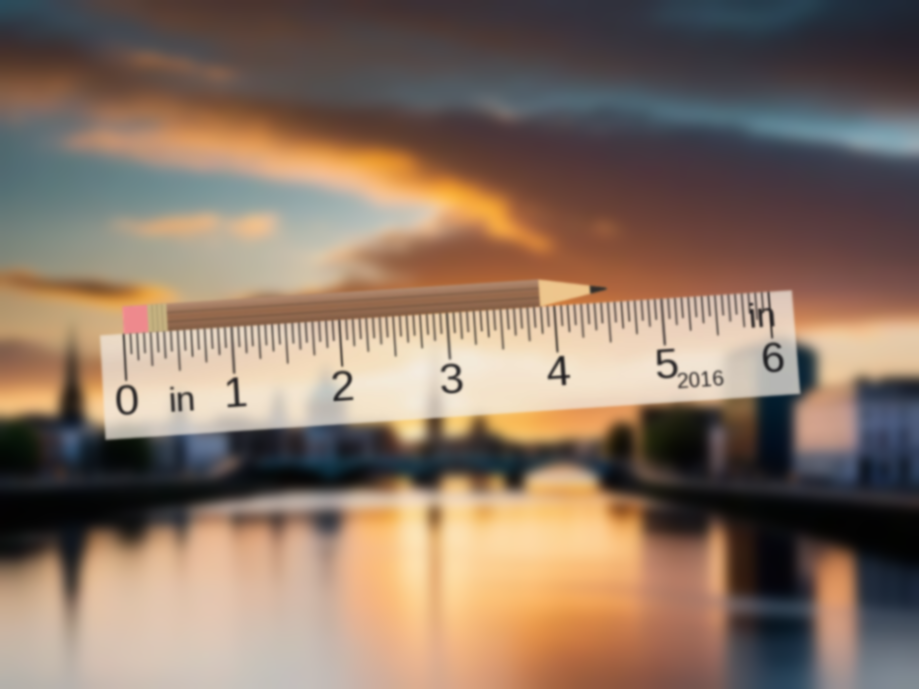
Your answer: 4.5 in
